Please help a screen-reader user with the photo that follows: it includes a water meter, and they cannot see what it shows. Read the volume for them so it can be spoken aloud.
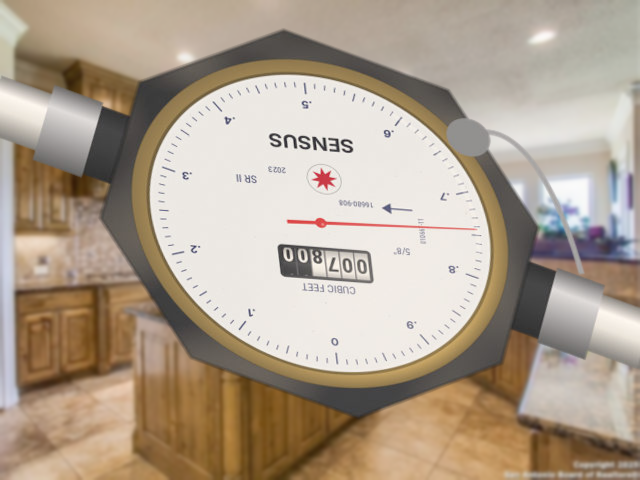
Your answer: 7799.74 ft³
